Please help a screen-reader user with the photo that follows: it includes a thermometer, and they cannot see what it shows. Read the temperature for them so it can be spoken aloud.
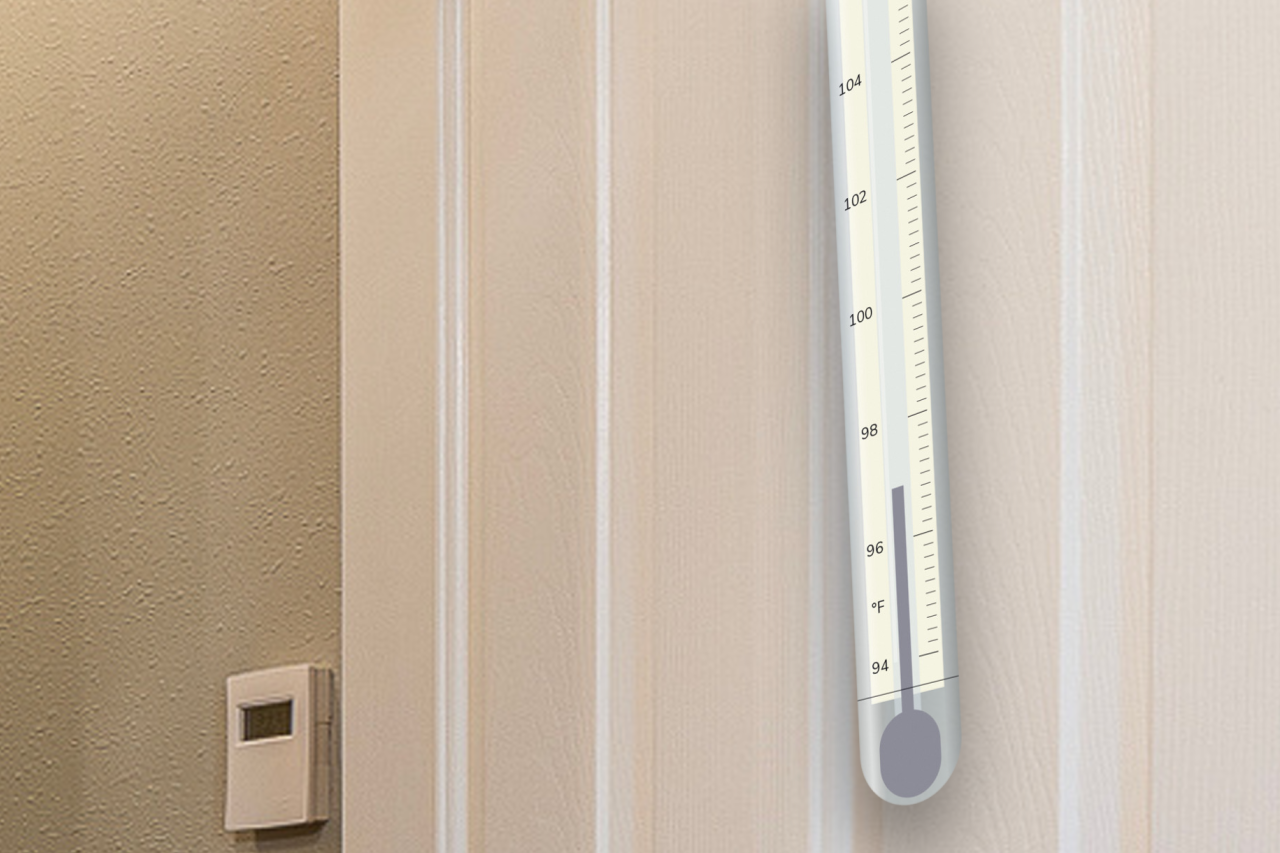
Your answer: 96.9 °F
